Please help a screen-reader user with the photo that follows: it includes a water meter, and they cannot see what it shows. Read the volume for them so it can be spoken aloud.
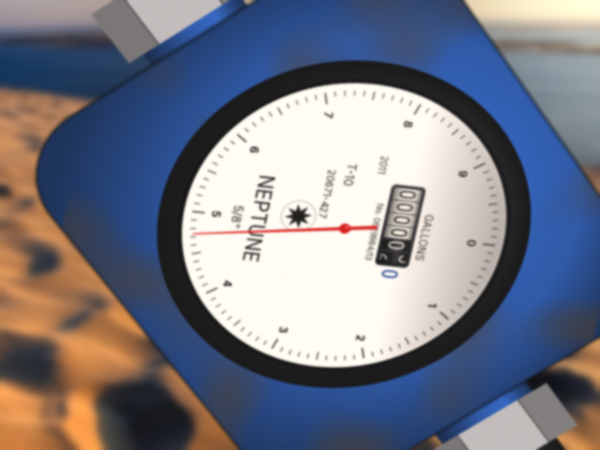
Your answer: 54.7 gal
